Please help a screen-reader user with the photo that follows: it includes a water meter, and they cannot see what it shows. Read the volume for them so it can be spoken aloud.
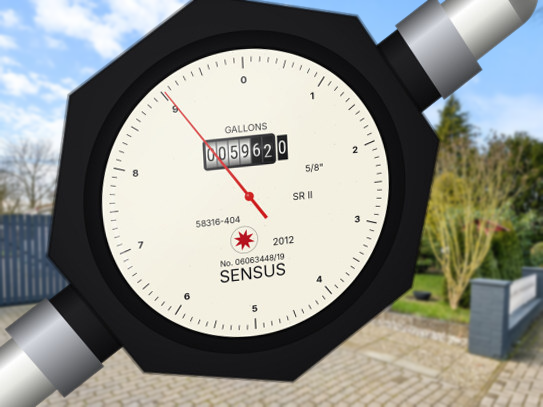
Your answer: 59619.0 gal
